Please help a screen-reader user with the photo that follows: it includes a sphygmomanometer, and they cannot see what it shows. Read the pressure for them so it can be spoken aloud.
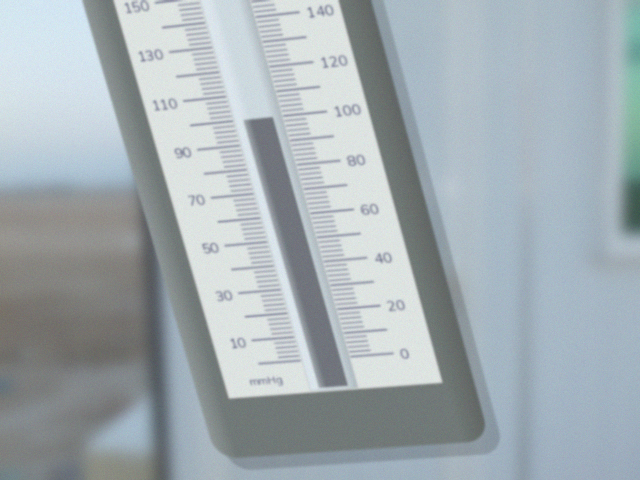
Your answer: 100 mmHg
